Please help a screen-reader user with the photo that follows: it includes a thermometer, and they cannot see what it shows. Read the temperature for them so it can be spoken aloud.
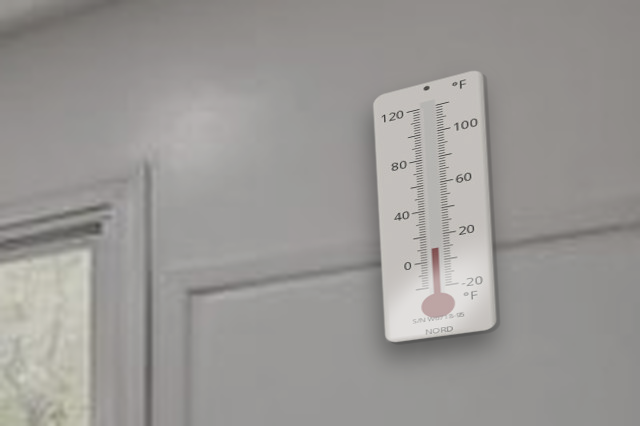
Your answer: 10 °F
